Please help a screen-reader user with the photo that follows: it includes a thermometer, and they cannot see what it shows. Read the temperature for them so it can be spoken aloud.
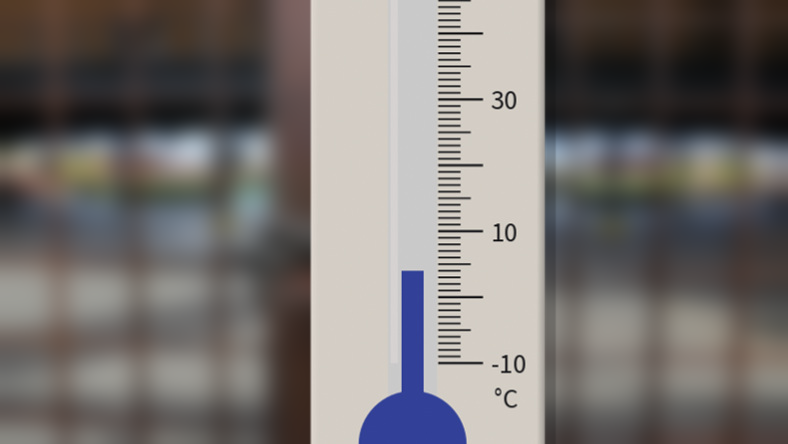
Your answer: 4 °C
